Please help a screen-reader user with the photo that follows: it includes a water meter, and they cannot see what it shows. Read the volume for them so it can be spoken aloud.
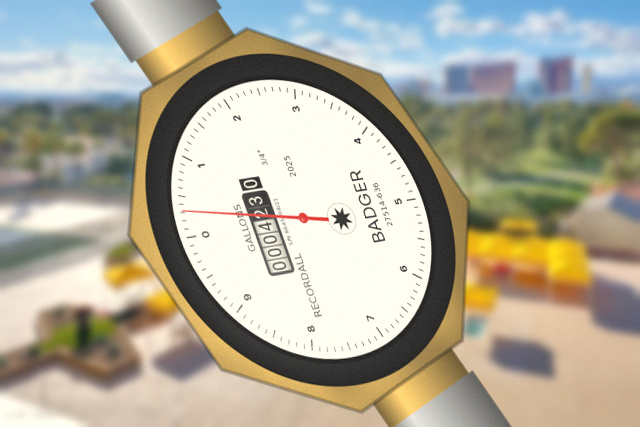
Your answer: 4230.3 gal
